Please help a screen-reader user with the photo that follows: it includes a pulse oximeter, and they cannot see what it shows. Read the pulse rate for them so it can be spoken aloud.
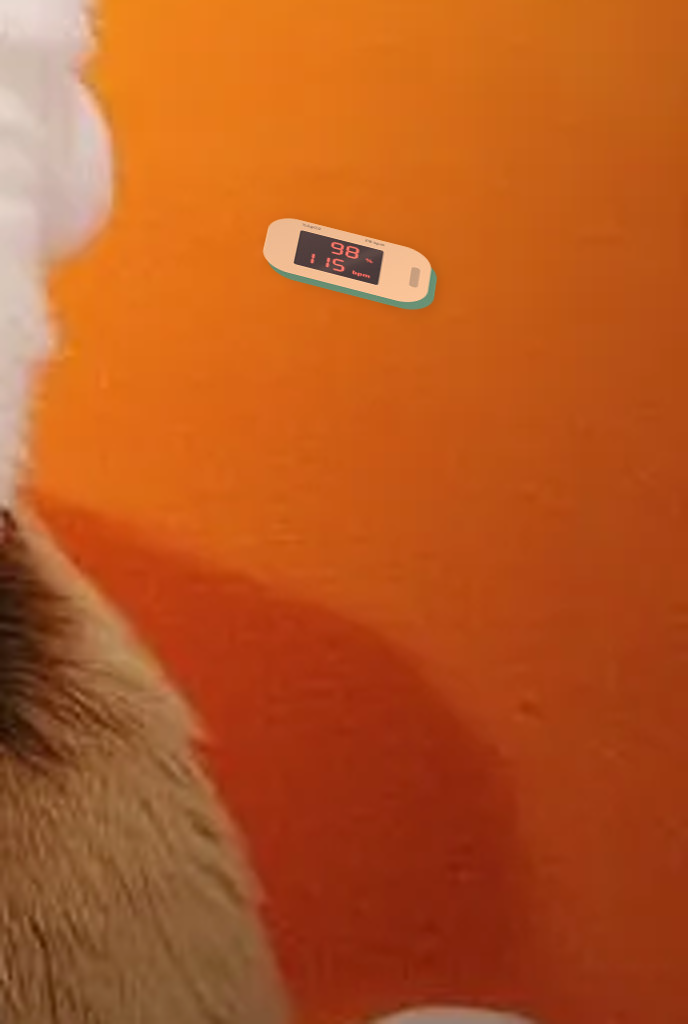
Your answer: 115 bpm
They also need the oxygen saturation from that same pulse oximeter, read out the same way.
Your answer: 98 %
